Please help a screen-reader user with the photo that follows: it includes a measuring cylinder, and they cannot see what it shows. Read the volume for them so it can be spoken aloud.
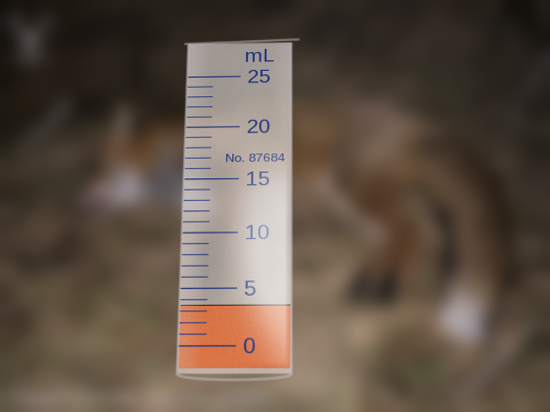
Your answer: 3.5 mL
